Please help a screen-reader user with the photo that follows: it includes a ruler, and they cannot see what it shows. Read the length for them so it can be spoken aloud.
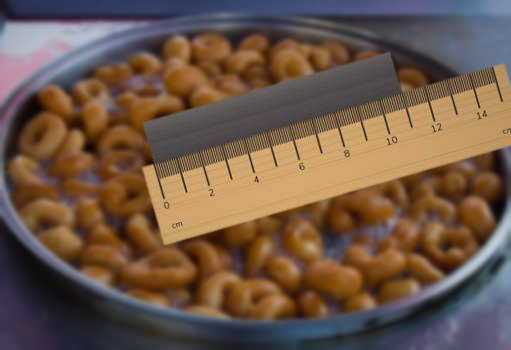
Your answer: 11 cm
